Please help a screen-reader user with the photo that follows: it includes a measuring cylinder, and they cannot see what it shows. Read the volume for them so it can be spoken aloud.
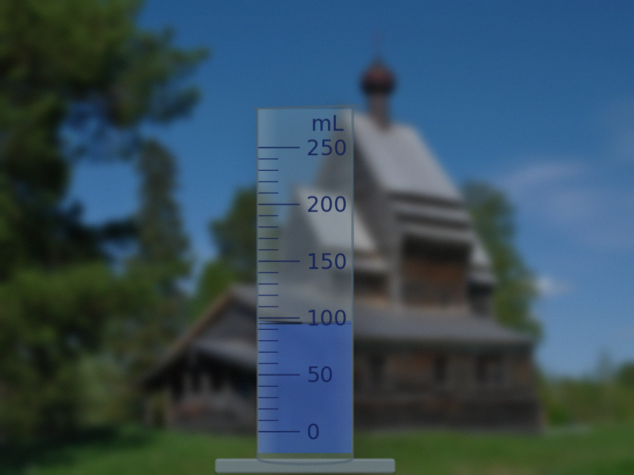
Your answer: 95 mL
